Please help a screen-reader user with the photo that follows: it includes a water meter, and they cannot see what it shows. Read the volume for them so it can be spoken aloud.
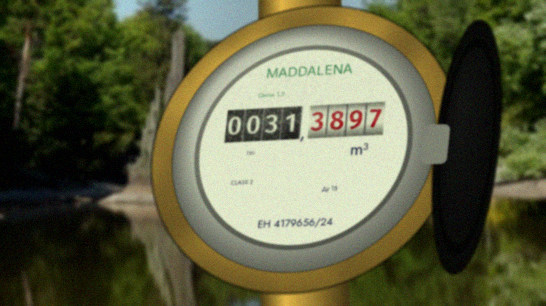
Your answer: 31.3897 m³
